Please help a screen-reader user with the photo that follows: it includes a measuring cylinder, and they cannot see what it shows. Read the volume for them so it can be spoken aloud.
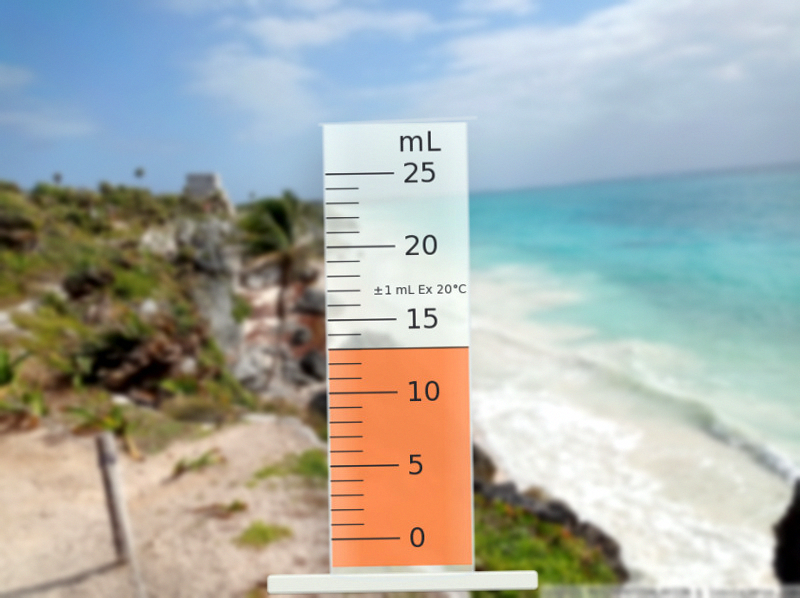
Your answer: 13 mL
